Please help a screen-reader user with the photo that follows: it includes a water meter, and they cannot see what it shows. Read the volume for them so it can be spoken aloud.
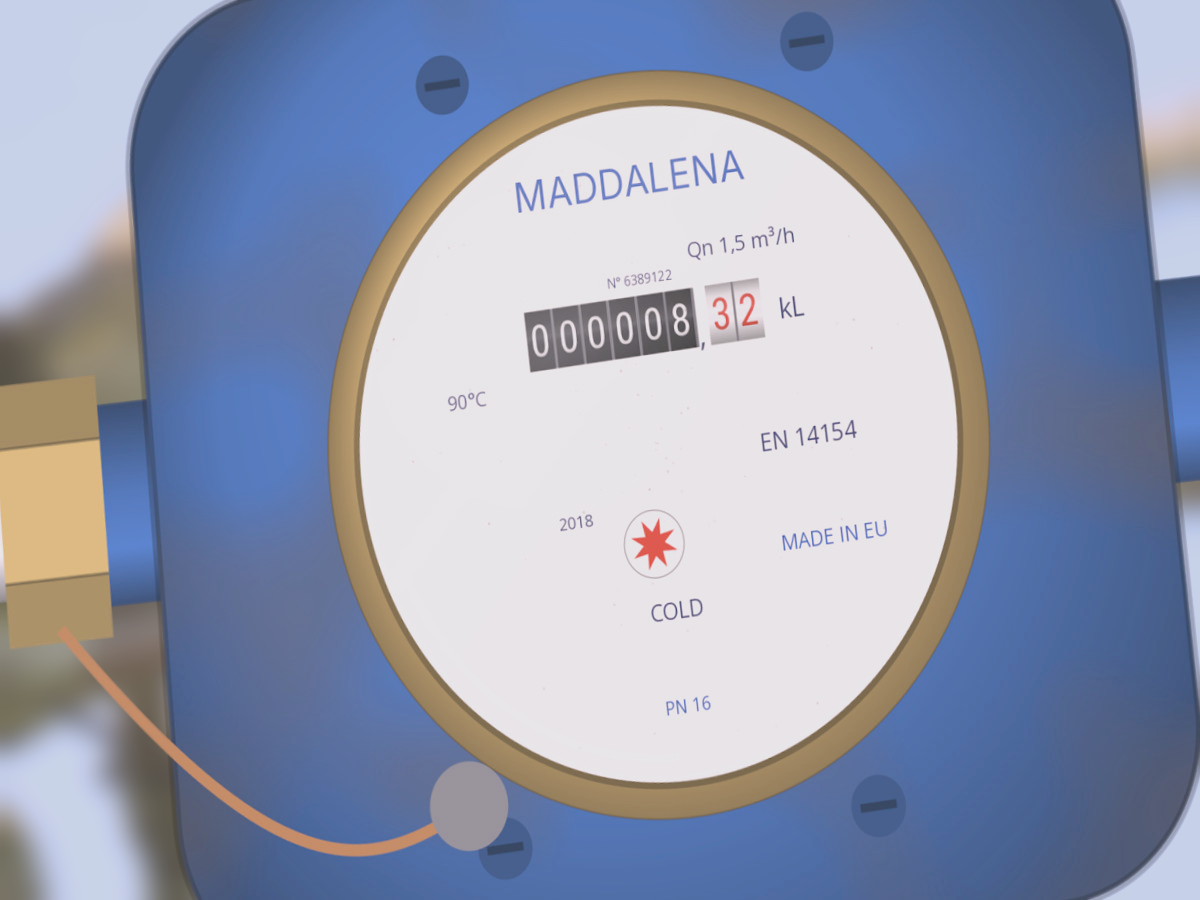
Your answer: 8.32 kL
